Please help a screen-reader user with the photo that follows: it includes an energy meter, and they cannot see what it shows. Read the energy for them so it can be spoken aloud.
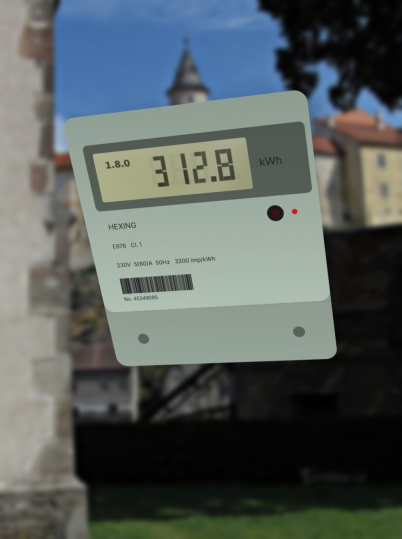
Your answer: 312.8 kWh
